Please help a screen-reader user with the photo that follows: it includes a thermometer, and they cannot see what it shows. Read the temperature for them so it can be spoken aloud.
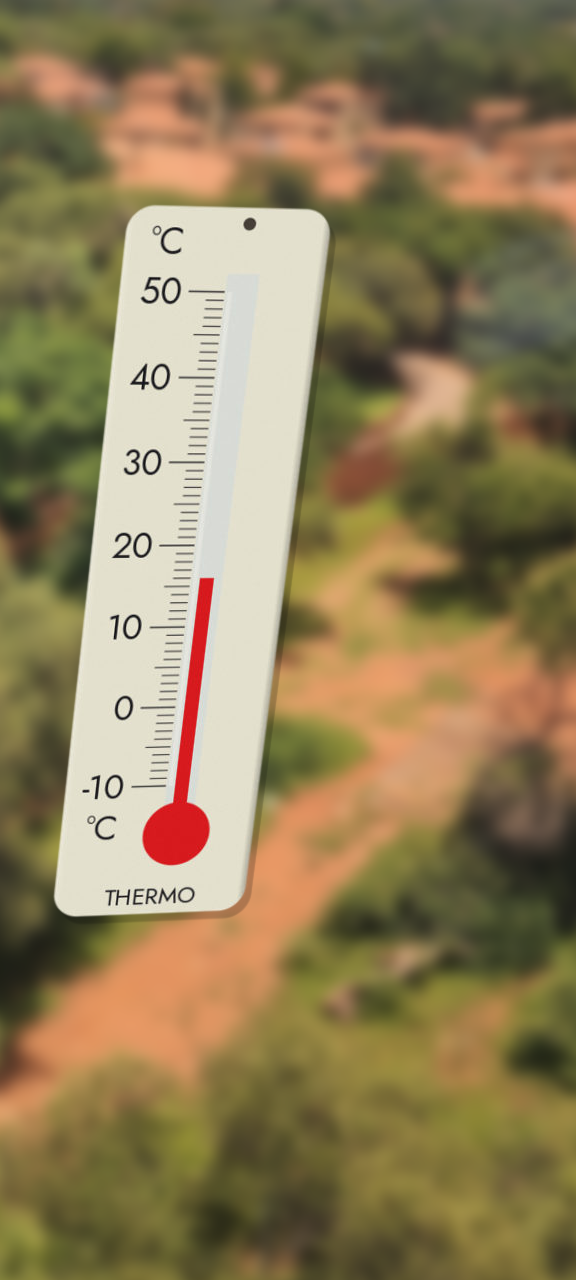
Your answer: 16 °C
